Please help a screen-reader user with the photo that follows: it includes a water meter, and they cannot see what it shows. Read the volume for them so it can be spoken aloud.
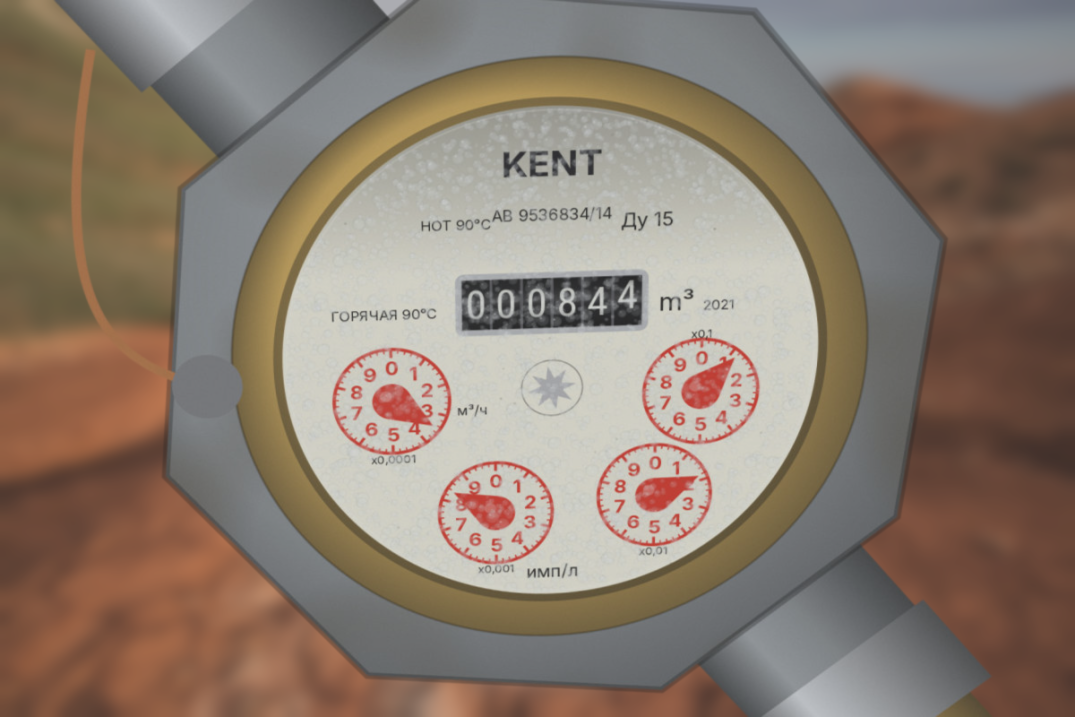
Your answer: 844.1183 m³
